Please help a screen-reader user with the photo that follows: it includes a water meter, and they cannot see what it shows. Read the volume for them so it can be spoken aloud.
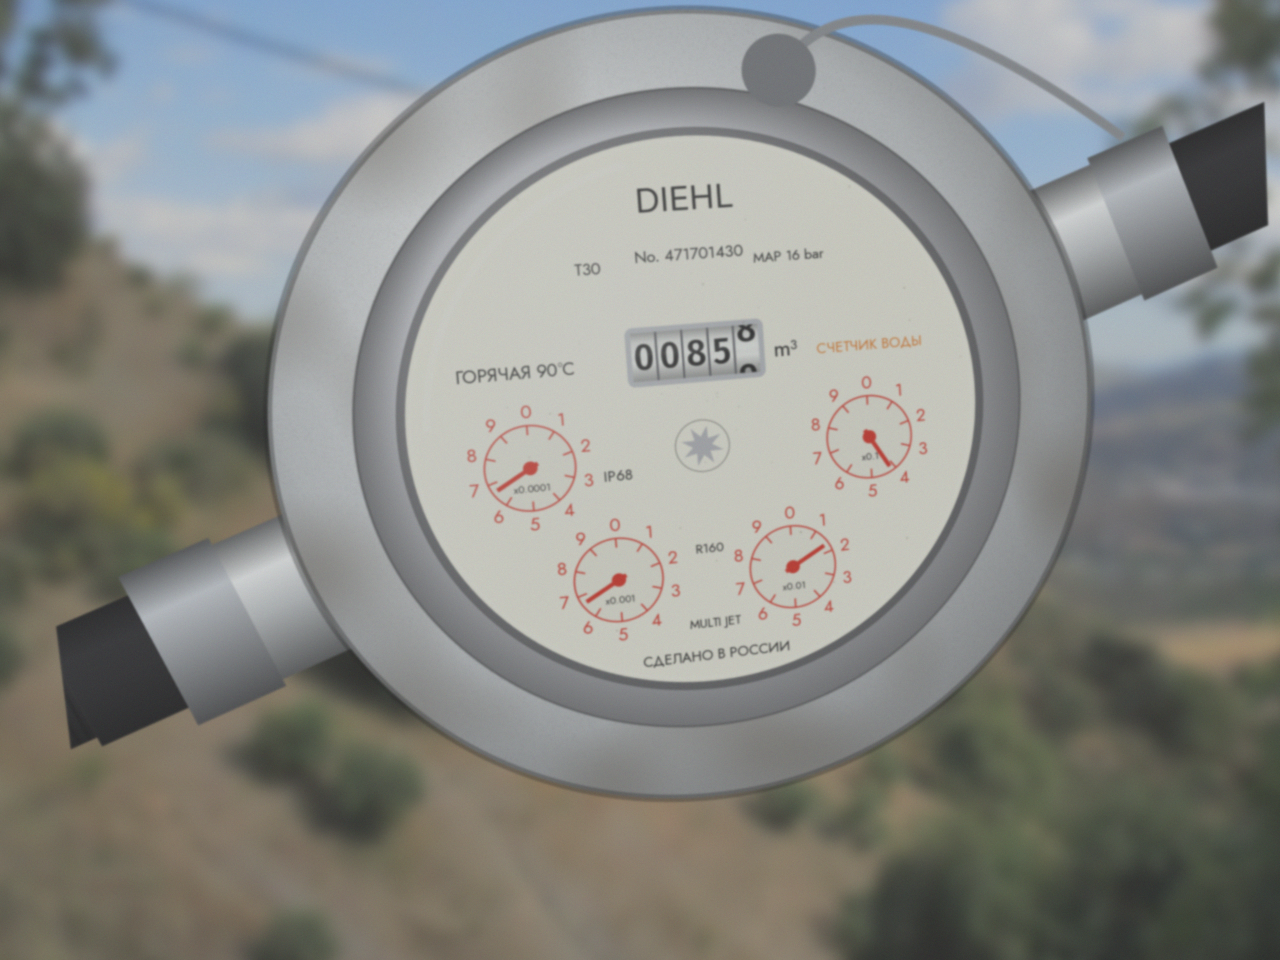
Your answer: 858.4166 m³
